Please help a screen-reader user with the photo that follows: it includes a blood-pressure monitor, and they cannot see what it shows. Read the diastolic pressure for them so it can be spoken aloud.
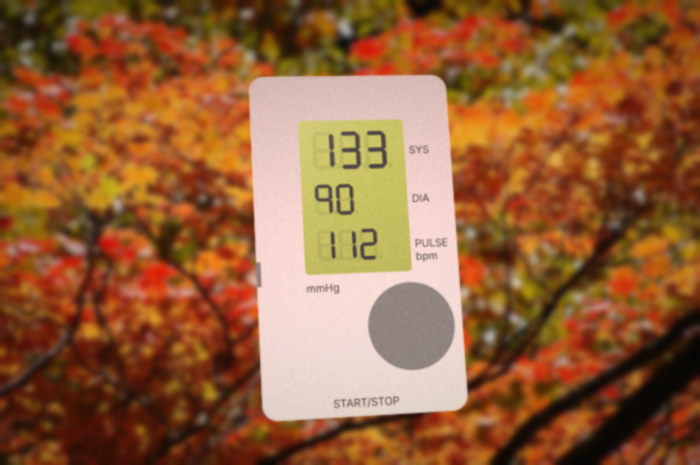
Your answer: 90 mmHg
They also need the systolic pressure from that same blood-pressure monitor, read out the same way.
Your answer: 133 mmHg
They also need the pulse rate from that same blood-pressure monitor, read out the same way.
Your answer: 112 bpm
